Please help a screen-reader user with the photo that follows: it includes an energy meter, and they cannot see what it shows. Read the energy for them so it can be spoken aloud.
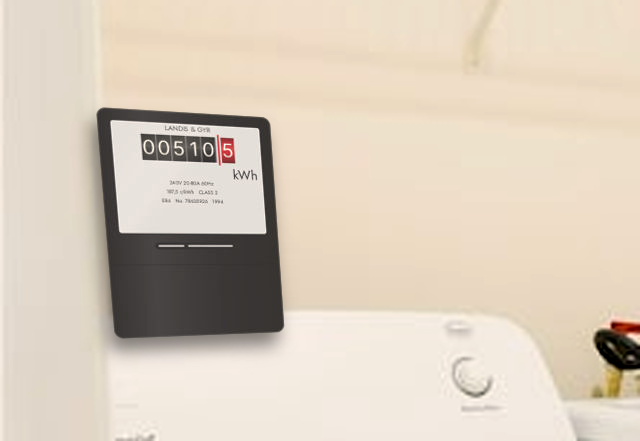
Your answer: 510.5 kWh
